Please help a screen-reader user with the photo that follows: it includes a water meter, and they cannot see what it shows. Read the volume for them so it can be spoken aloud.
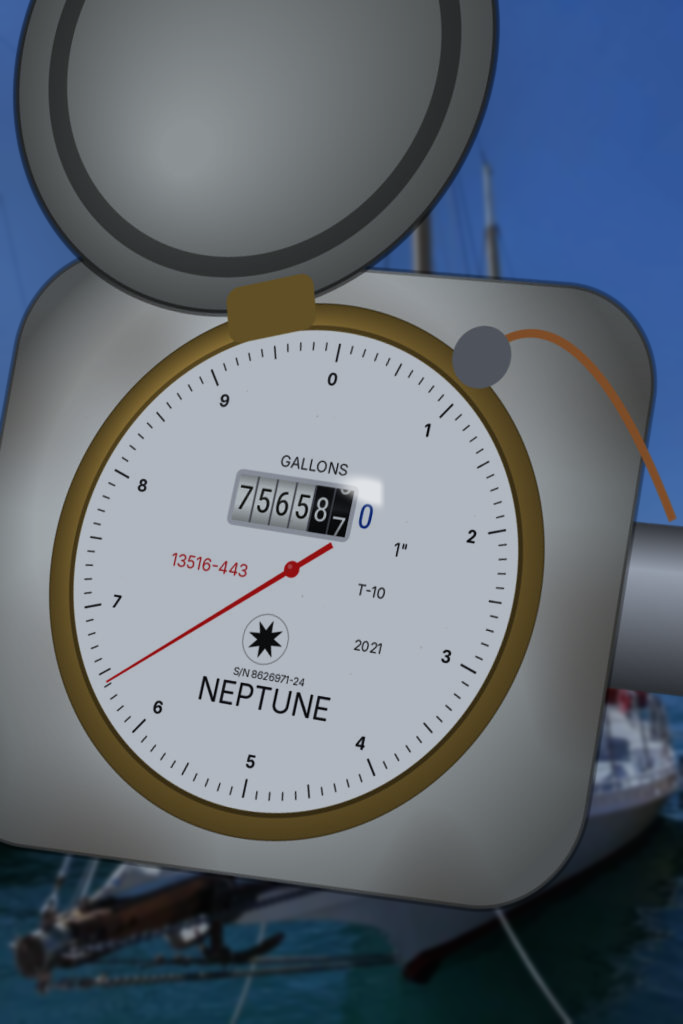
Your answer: 7565866.4 gal
